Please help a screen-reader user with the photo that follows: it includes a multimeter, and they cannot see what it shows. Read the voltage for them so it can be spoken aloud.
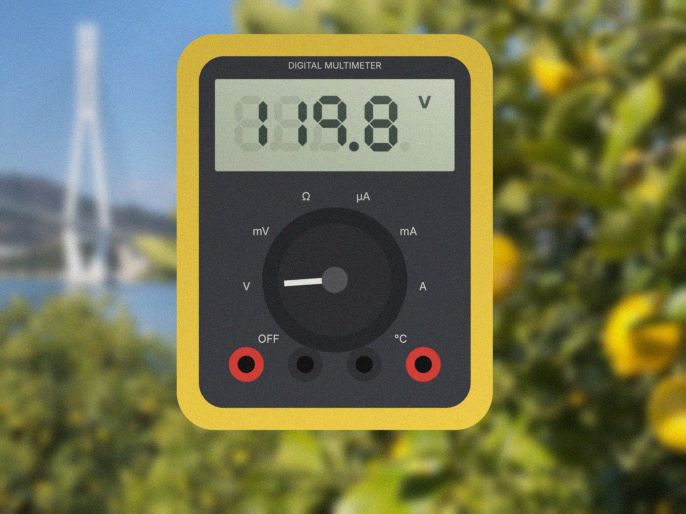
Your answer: 119.8 V
